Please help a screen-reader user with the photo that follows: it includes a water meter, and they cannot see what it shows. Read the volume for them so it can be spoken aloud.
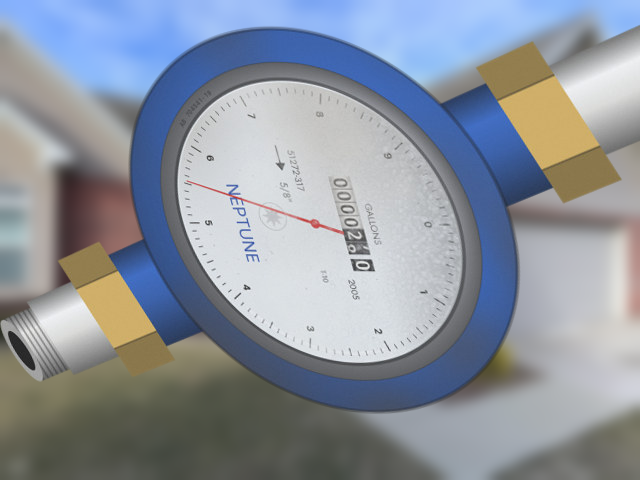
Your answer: 275.5 gal
